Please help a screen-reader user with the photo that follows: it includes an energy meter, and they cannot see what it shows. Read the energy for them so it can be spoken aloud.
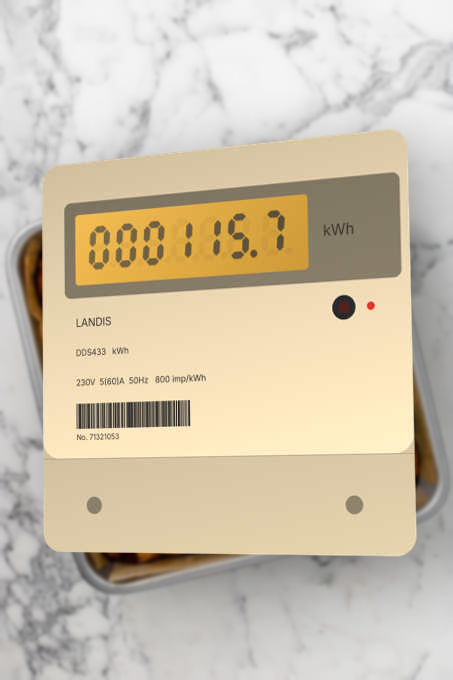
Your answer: 115.7 kWh
